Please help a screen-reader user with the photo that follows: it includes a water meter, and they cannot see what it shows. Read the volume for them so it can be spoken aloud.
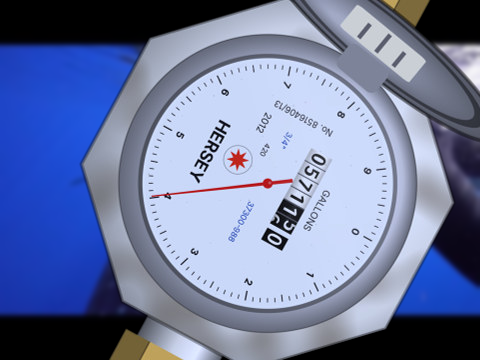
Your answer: 571154.0 gal
